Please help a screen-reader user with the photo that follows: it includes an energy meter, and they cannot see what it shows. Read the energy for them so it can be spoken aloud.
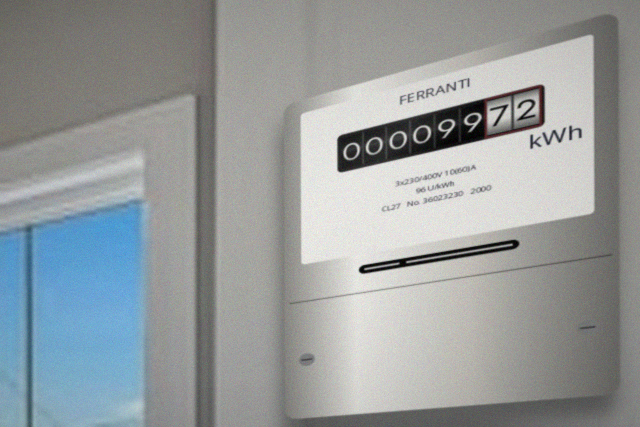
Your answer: 99.72 kWh
